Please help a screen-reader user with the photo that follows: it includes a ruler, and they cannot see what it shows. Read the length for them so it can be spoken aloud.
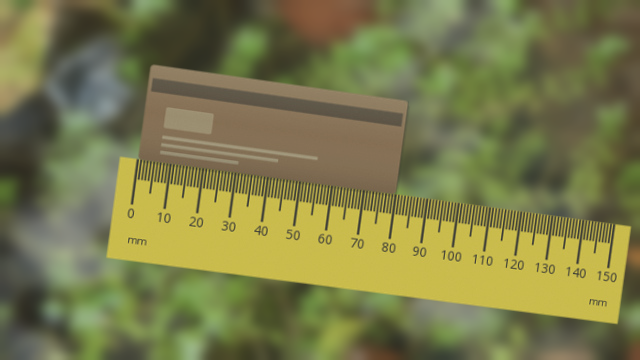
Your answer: 80 mm
